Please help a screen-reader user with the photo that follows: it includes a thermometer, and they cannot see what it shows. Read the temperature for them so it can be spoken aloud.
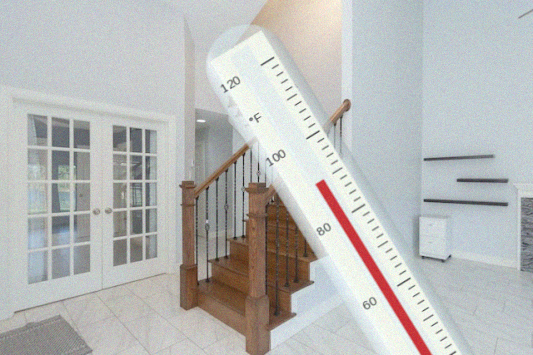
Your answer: 90 °F
